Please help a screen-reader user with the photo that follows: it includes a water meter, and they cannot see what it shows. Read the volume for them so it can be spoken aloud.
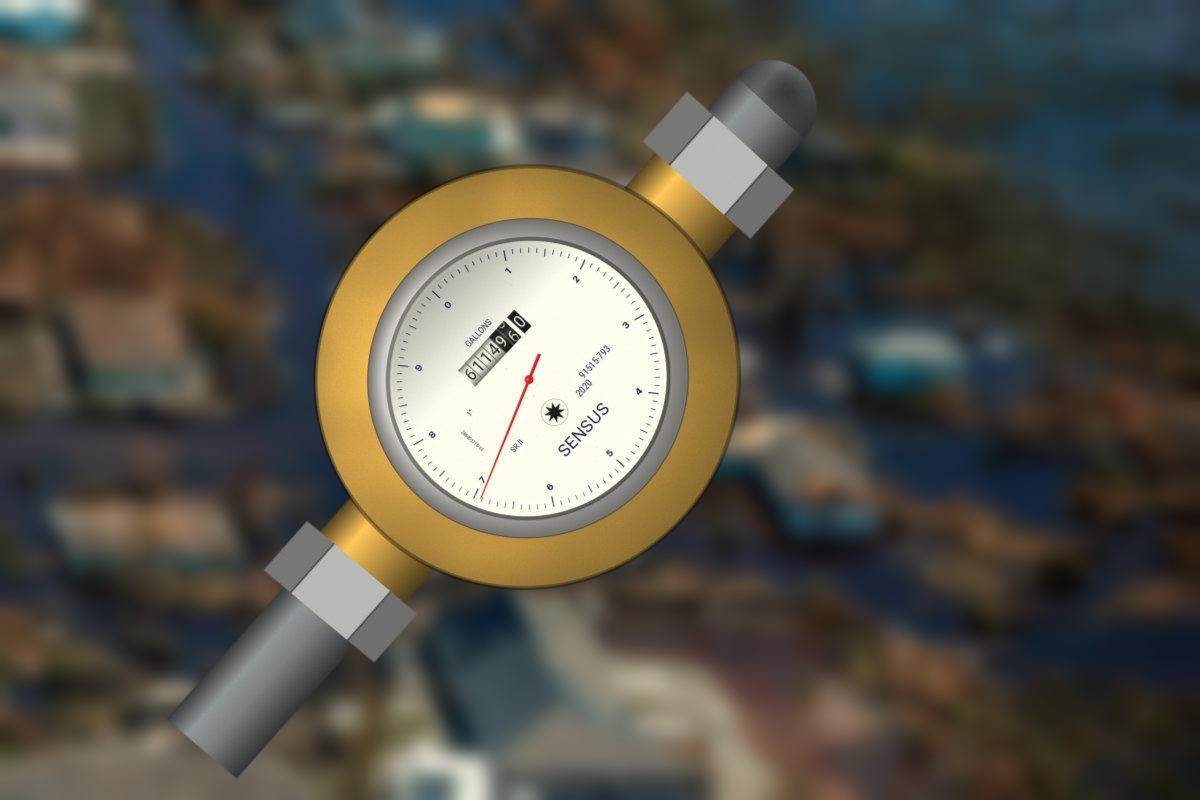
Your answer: 6114956.9 gal
